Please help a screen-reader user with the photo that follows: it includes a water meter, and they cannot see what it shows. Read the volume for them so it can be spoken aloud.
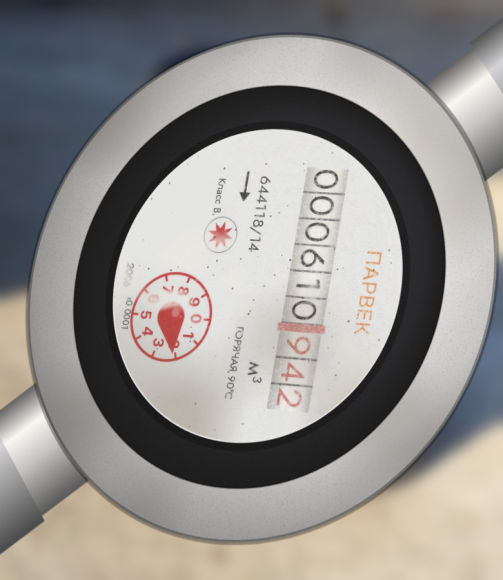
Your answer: 610.9422 m³
